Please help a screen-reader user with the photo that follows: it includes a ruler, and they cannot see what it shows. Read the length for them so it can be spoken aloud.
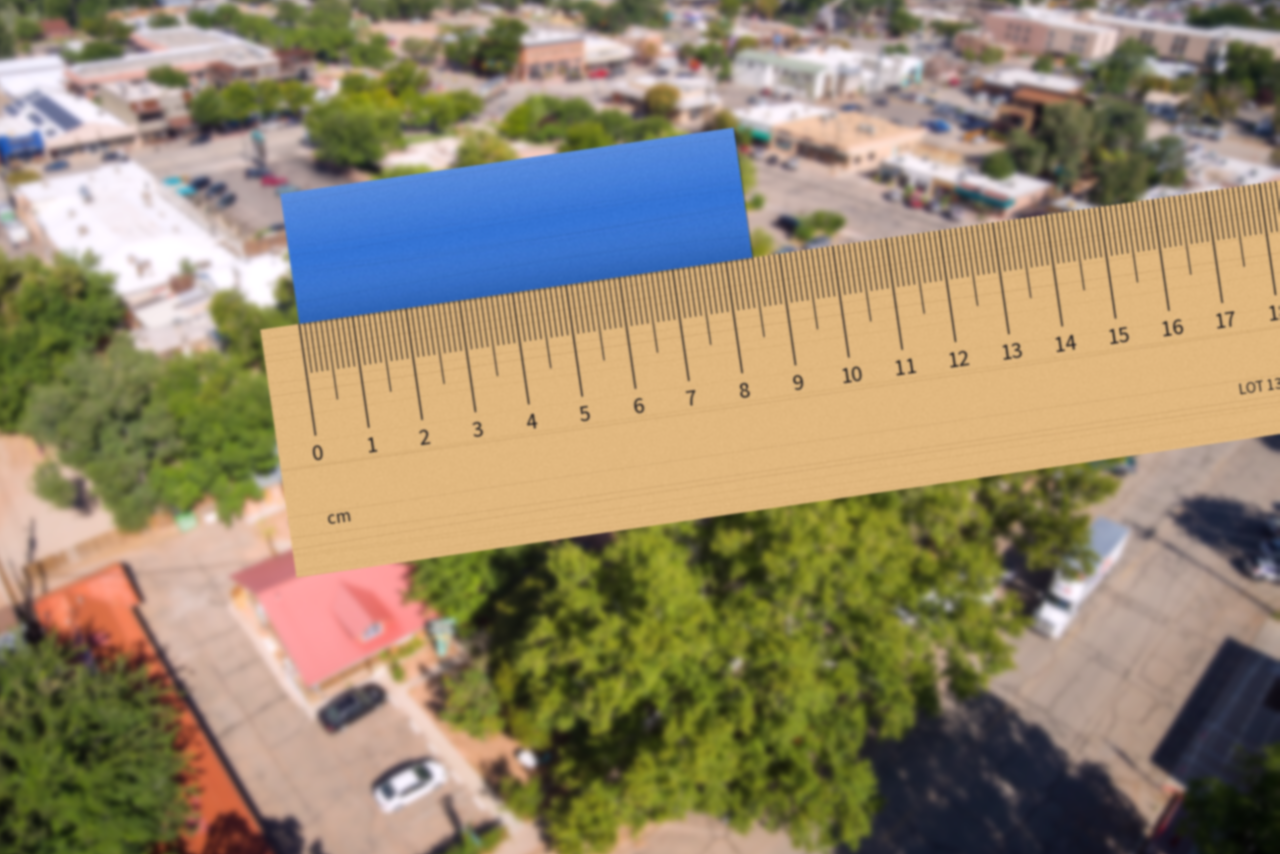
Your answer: 8.5 cm
